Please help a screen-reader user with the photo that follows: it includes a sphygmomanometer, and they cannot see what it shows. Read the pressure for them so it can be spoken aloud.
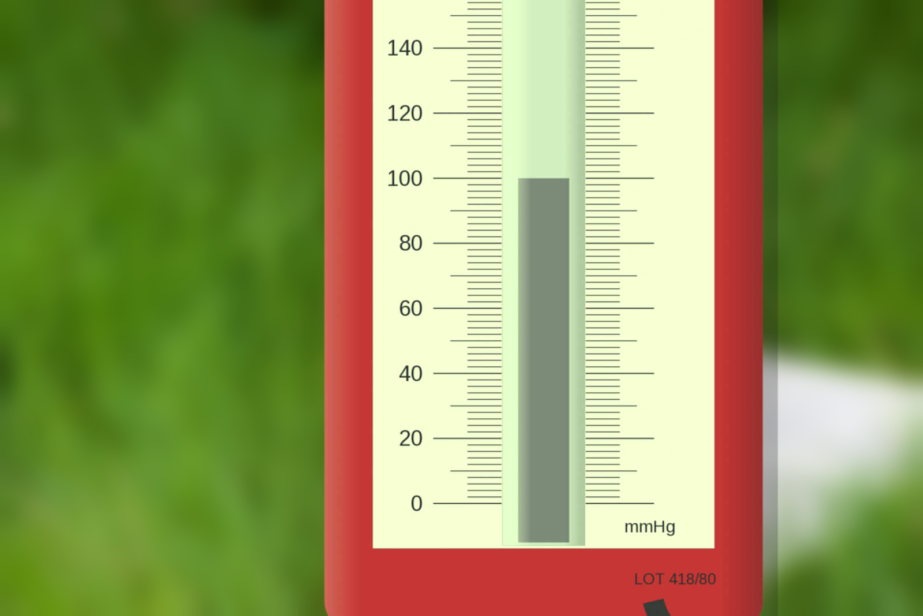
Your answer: 100 mmHg
